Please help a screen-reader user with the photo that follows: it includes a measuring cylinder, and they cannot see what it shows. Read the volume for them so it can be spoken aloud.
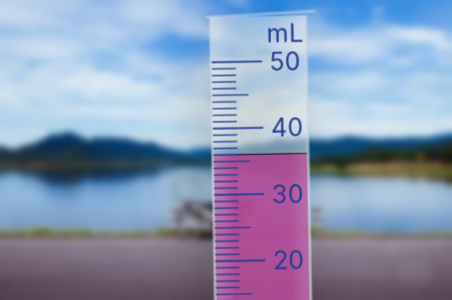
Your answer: 36 mL
